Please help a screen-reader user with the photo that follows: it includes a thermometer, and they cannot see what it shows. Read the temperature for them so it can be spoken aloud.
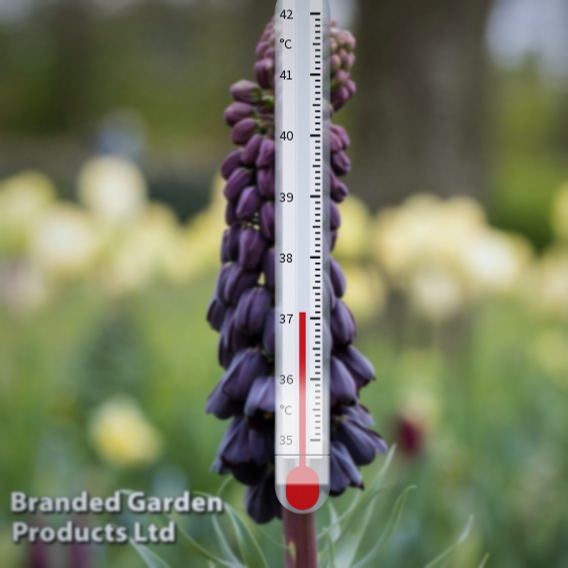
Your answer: 37.1 °C
